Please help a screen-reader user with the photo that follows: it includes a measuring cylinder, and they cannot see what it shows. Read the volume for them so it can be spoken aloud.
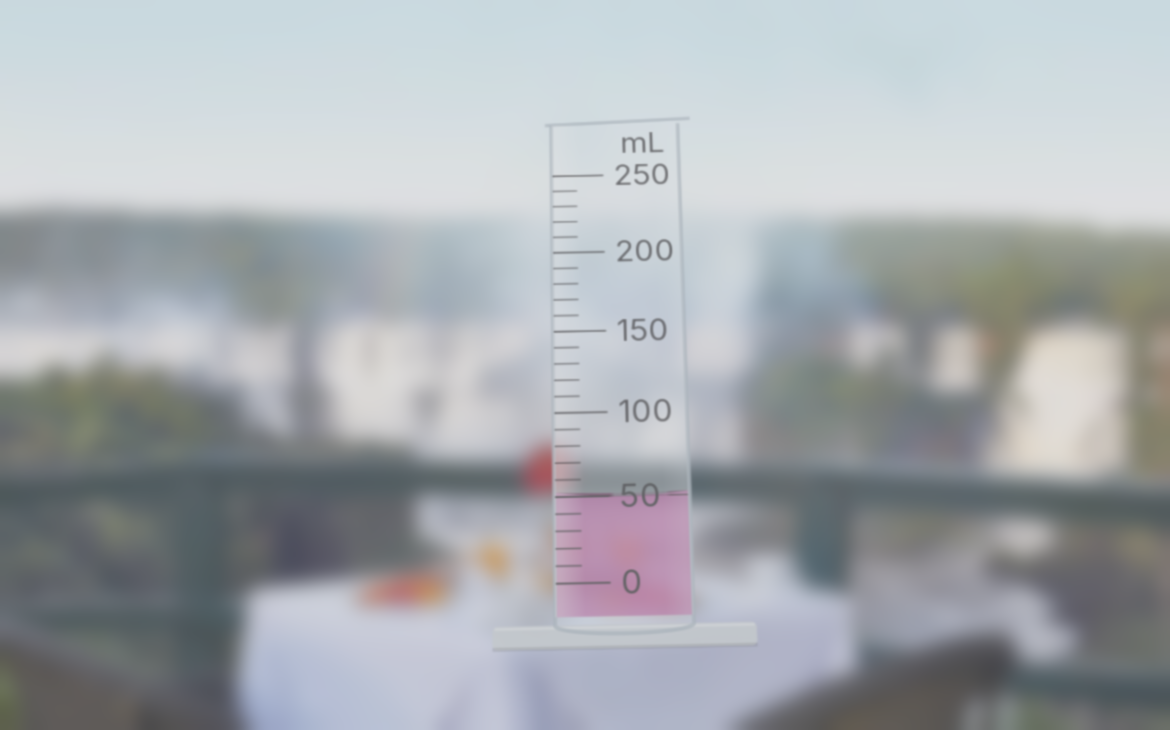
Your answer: 50 mL
